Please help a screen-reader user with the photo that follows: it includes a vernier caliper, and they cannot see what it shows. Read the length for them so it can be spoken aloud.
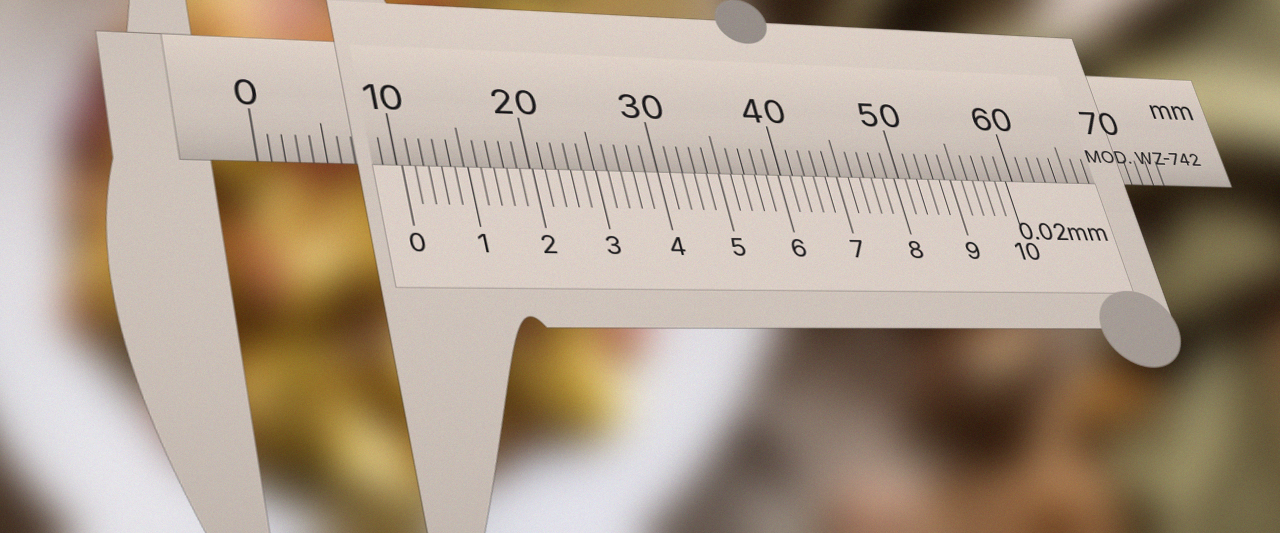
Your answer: 10.4 mm
